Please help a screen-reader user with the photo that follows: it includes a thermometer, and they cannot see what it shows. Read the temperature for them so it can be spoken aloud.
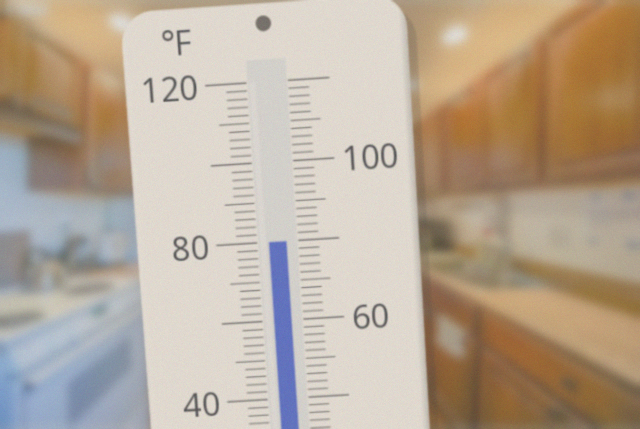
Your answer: 80 °F
